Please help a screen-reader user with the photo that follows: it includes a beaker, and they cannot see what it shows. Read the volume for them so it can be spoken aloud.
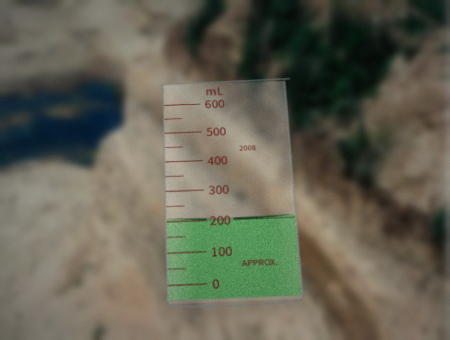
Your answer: 200 mL
